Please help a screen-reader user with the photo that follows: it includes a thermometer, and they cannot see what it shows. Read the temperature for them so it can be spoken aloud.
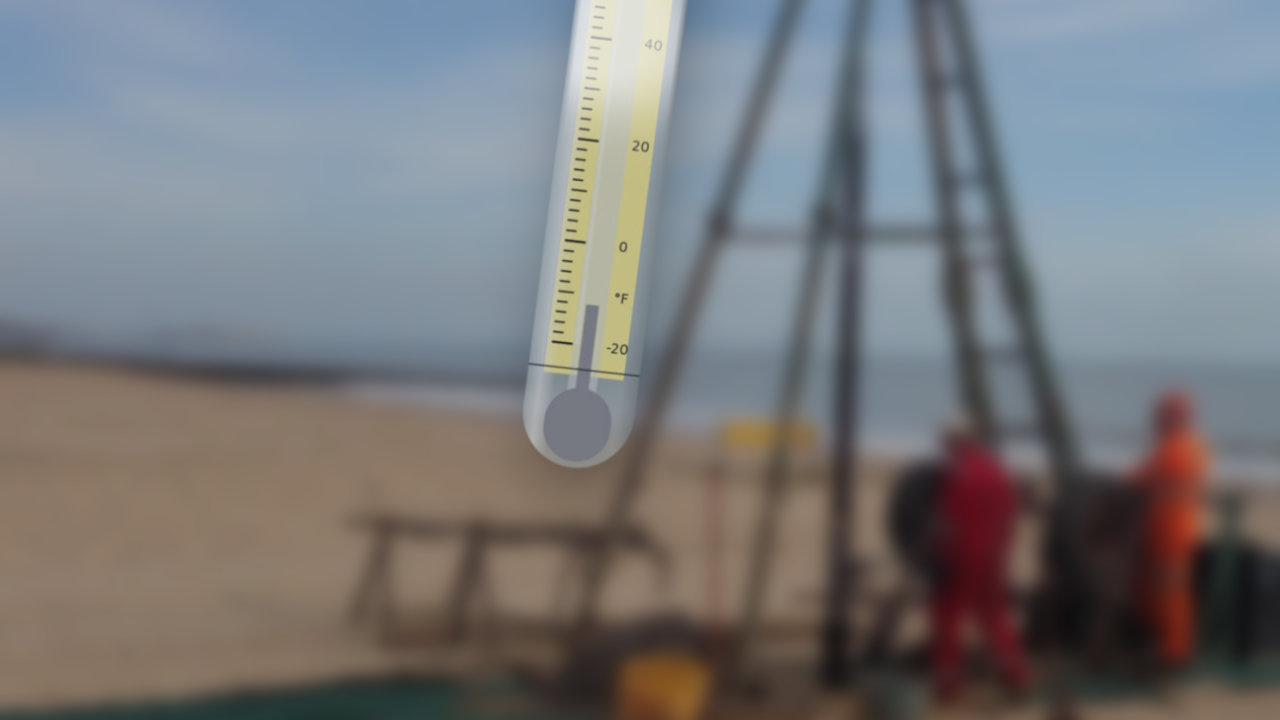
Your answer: -12 °F
